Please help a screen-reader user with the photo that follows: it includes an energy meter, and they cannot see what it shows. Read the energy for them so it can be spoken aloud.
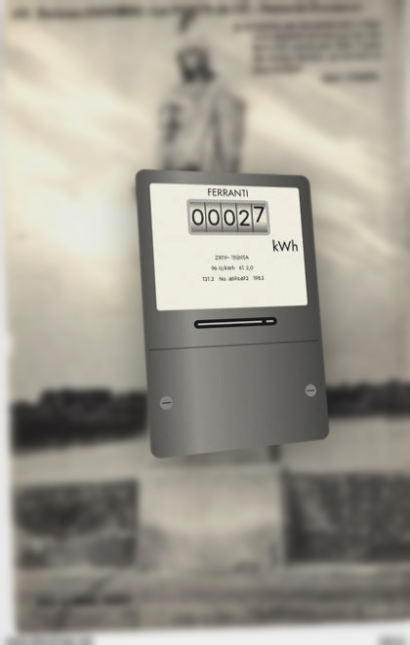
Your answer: 27 kWh
